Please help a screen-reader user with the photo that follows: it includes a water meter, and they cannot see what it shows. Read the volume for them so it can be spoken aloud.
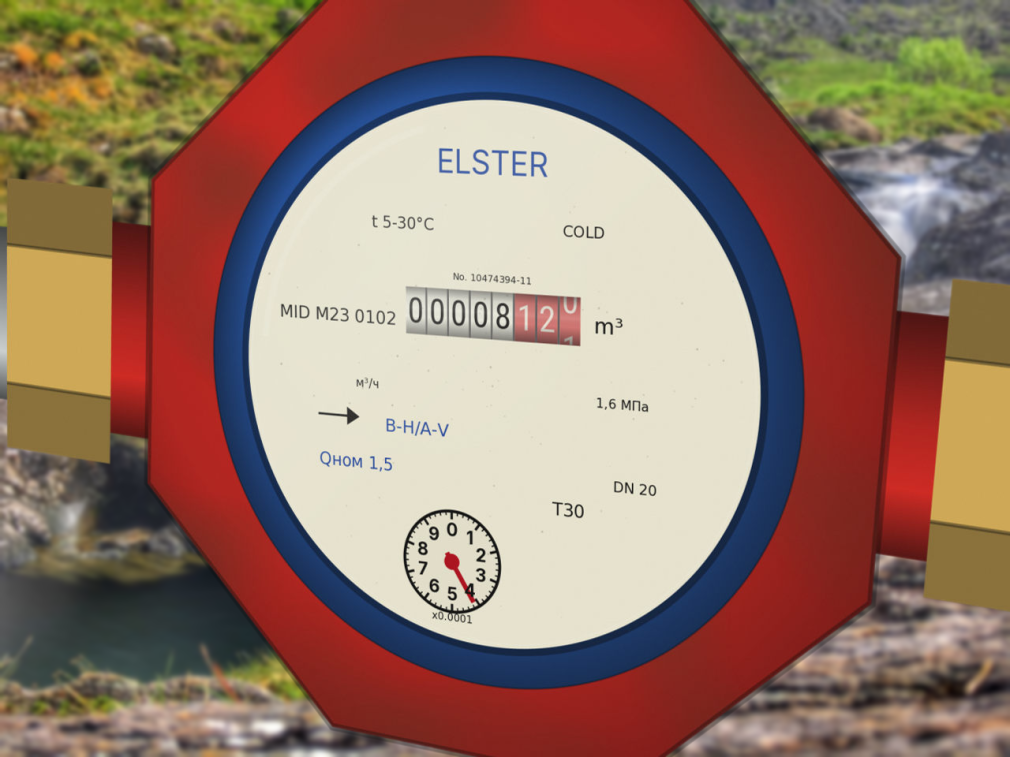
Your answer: 8.1204 m³
